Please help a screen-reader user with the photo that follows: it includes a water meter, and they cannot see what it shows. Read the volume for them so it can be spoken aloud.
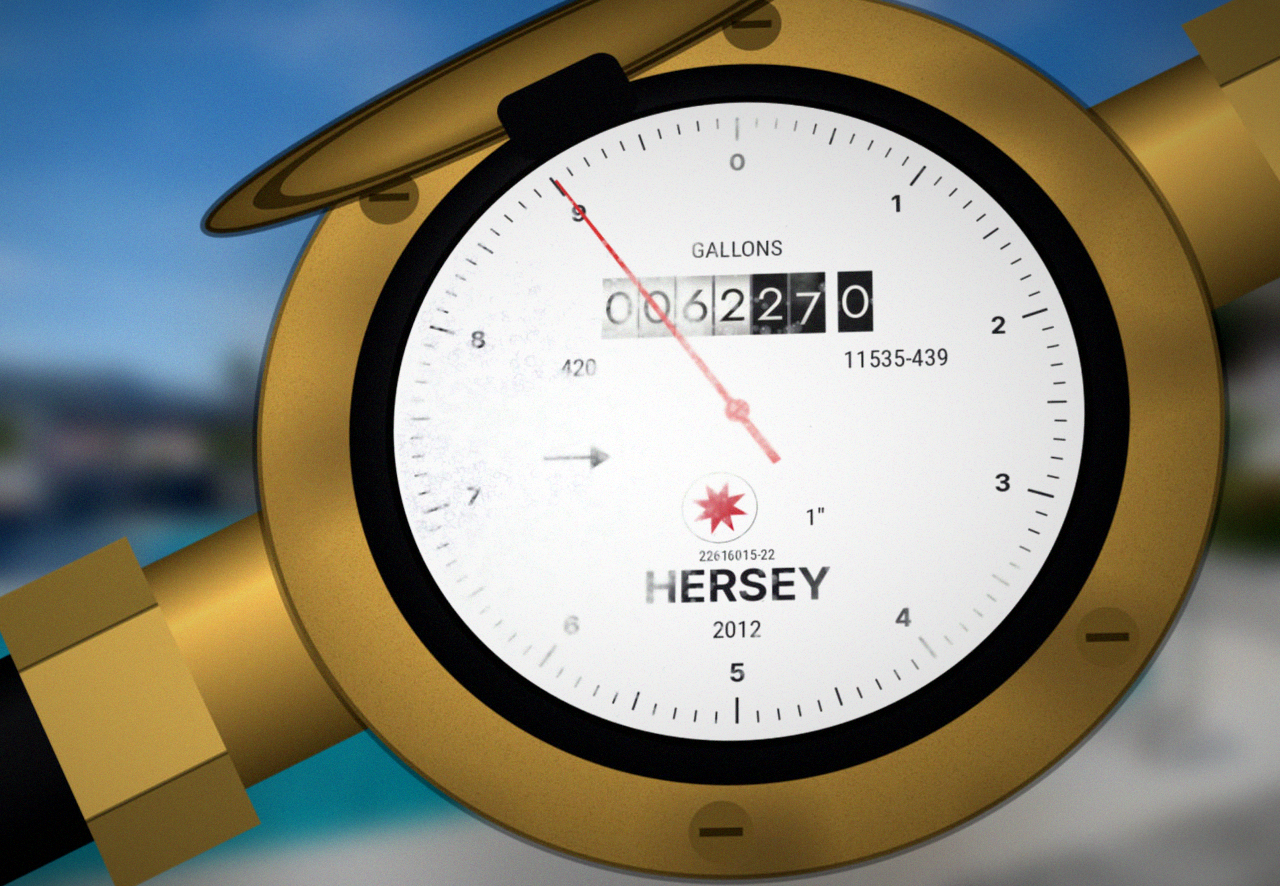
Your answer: 62269.0 gal
